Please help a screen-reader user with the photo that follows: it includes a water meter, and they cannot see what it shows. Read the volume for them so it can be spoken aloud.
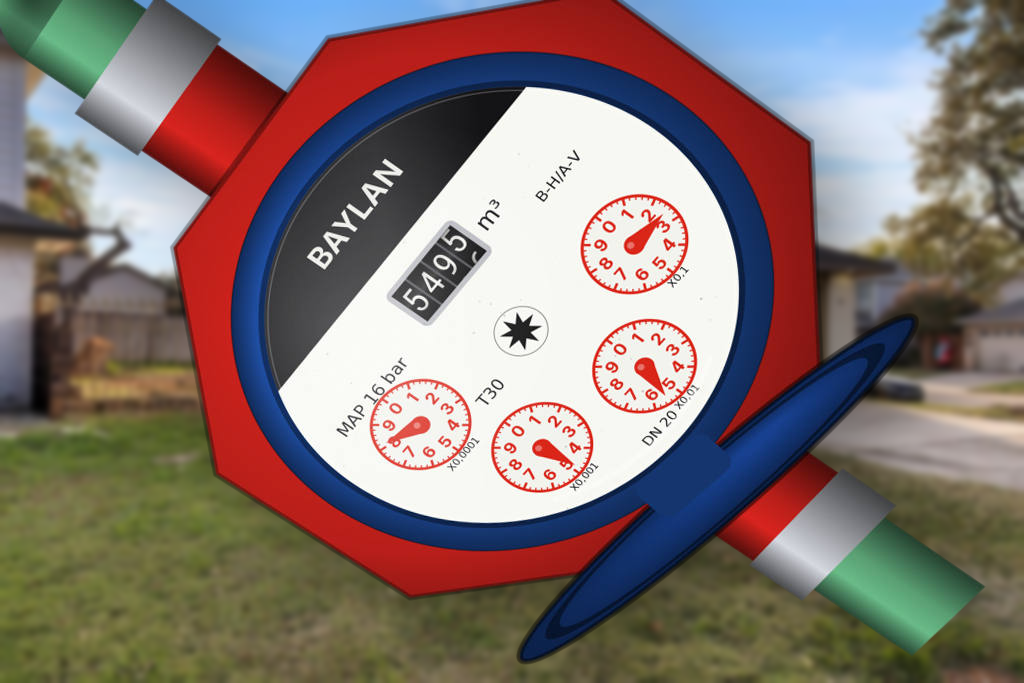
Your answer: 5495.2548 m³
